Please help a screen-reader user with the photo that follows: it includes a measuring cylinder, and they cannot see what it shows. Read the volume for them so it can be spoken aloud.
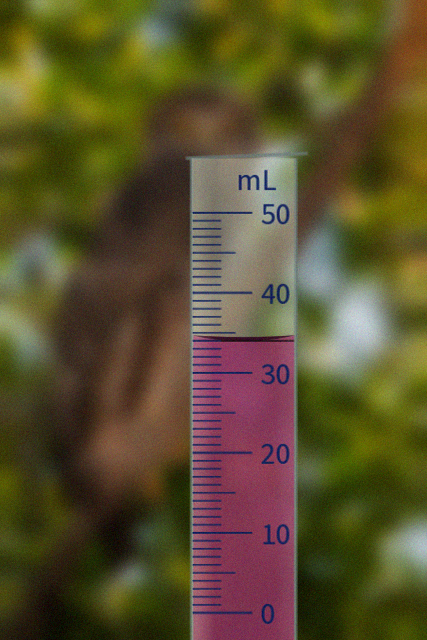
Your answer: 34 mL
